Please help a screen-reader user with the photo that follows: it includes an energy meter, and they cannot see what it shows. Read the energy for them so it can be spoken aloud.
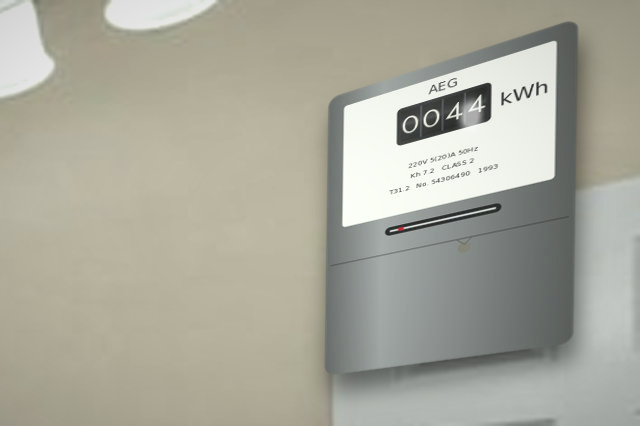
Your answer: 44 kWh
